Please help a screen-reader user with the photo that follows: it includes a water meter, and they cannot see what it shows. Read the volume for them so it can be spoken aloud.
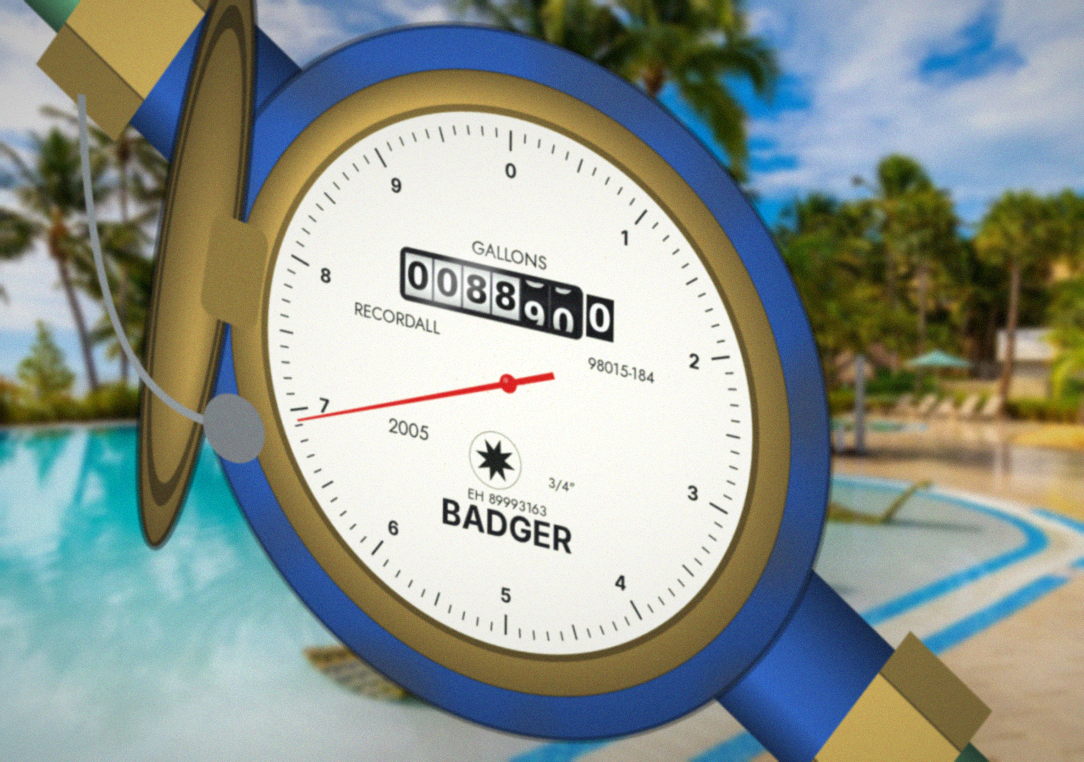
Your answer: 88896.9 gal
